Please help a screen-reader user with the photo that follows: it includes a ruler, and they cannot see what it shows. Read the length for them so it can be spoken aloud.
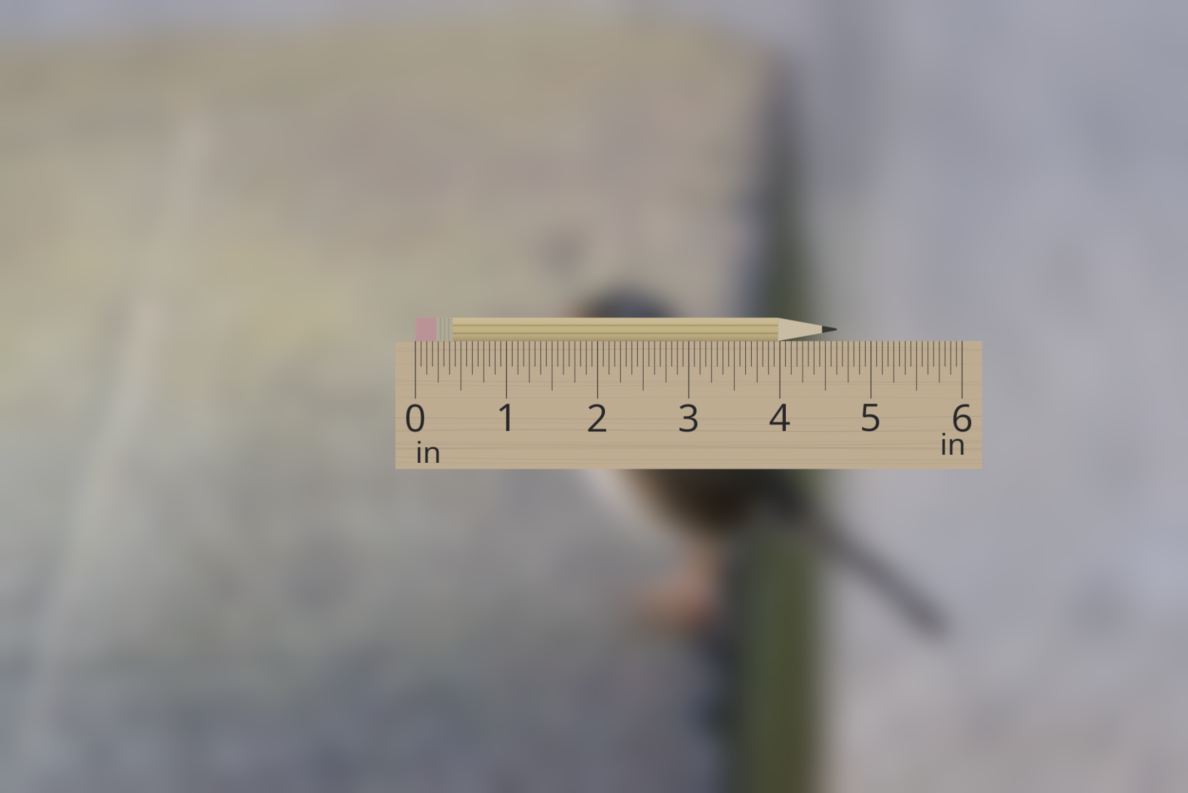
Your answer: 4.625 in
